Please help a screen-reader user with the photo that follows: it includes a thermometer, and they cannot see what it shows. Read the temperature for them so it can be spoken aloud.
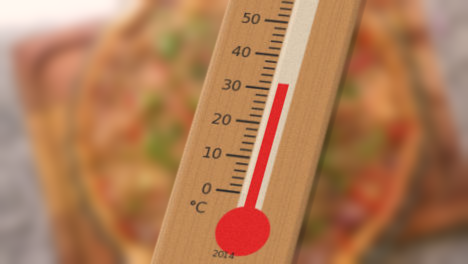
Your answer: 32 °C
